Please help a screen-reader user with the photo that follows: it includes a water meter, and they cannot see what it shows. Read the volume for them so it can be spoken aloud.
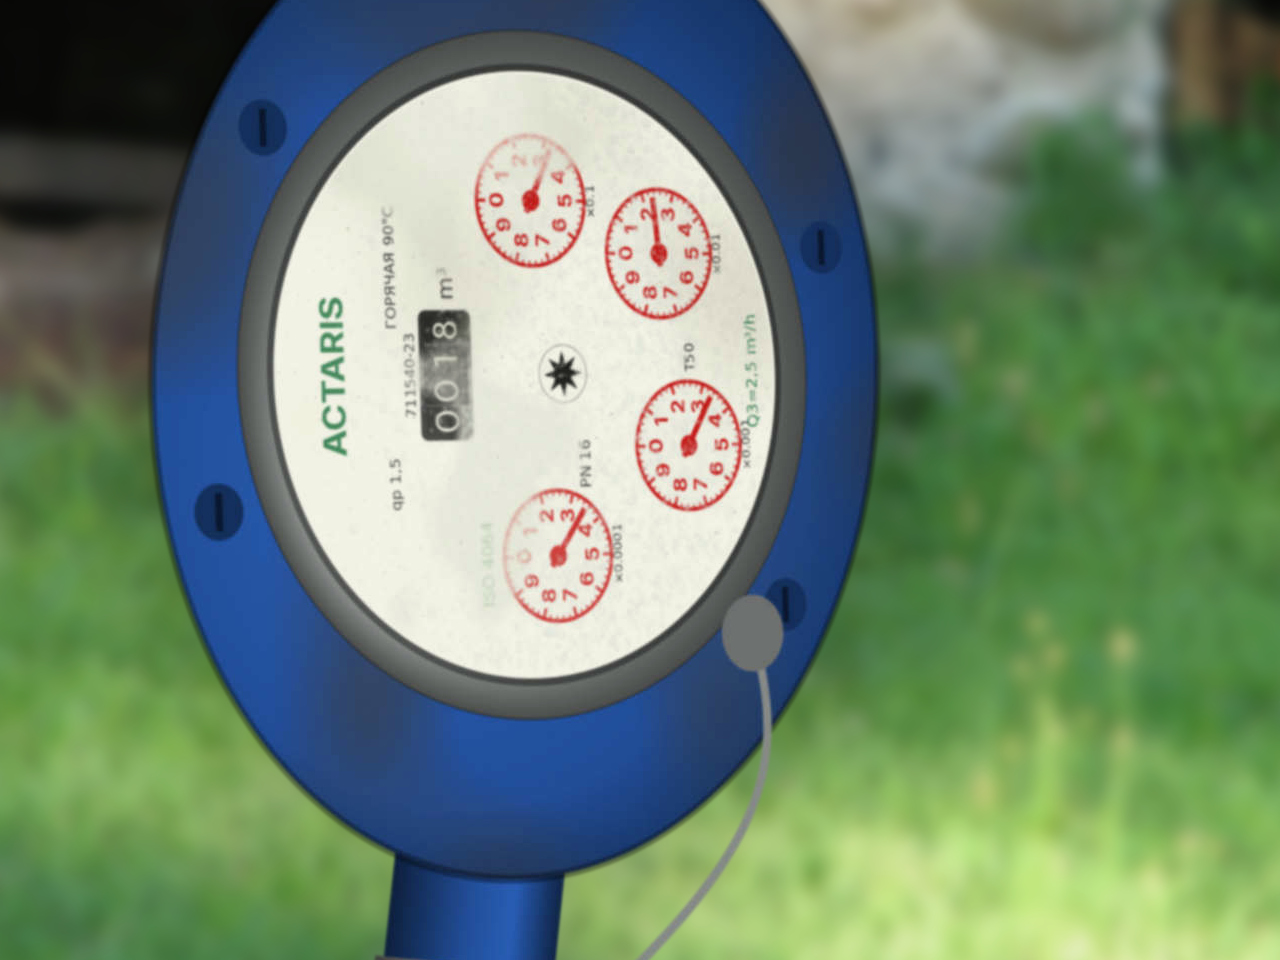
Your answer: 18.3233 m³
